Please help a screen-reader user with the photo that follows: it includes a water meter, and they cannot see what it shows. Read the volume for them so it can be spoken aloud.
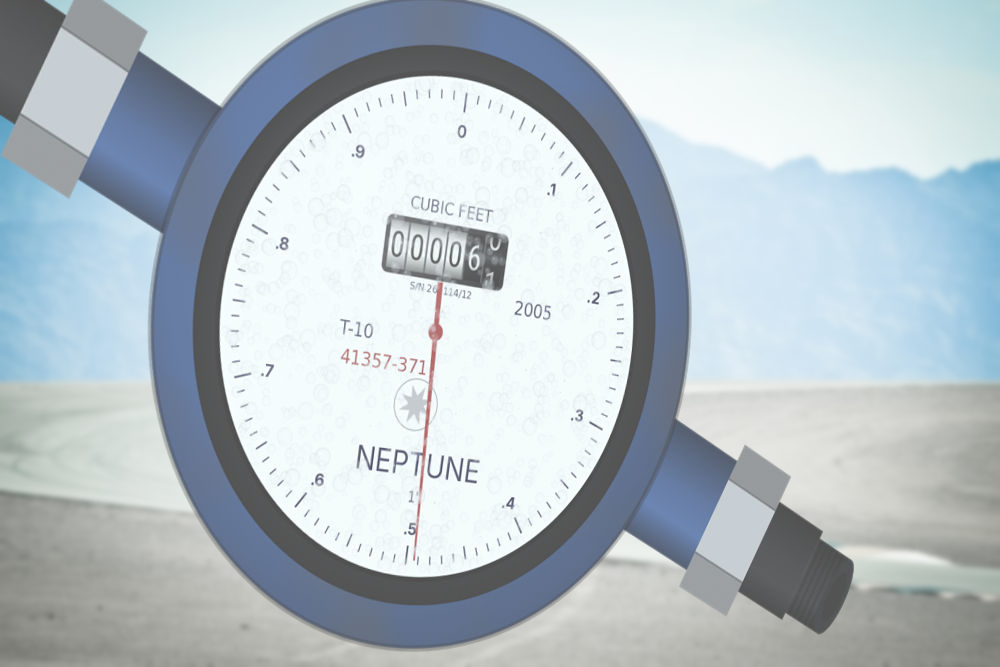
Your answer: 60.49 ft³
